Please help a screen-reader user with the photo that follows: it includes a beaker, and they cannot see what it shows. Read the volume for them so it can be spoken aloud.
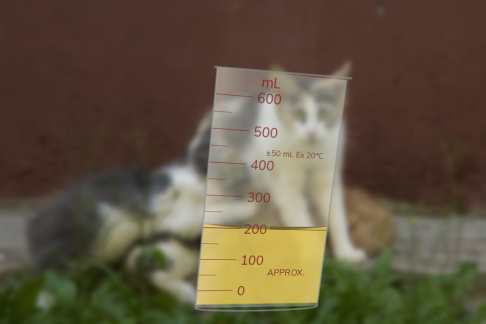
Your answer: 200 mL
